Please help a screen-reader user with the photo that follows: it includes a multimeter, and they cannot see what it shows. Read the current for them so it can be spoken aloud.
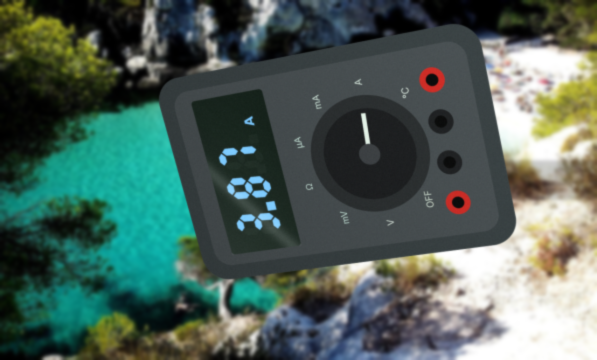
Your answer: 3.87 A
